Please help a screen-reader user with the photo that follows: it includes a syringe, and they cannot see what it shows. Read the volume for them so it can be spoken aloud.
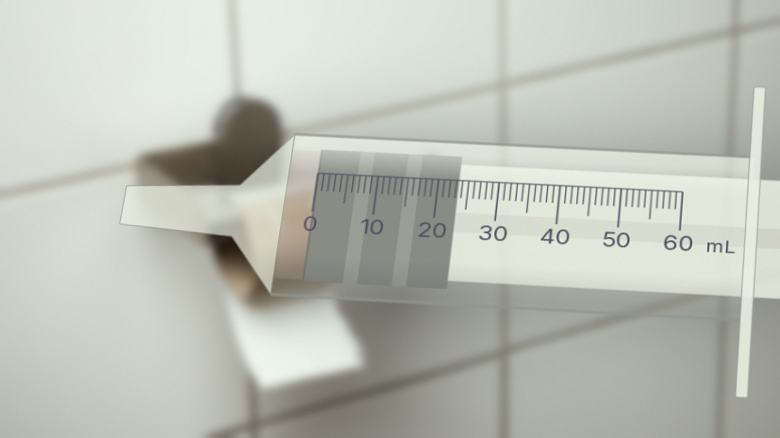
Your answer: 0 mL
